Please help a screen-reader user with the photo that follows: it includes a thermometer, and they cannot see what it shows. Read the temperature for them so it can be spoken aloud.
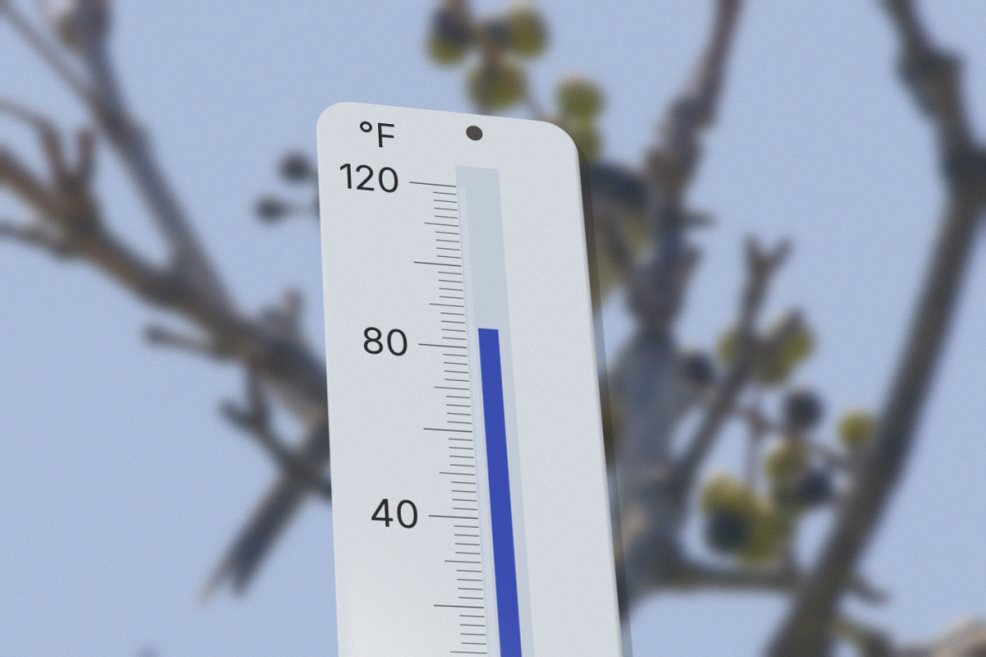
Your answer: 85 °F
